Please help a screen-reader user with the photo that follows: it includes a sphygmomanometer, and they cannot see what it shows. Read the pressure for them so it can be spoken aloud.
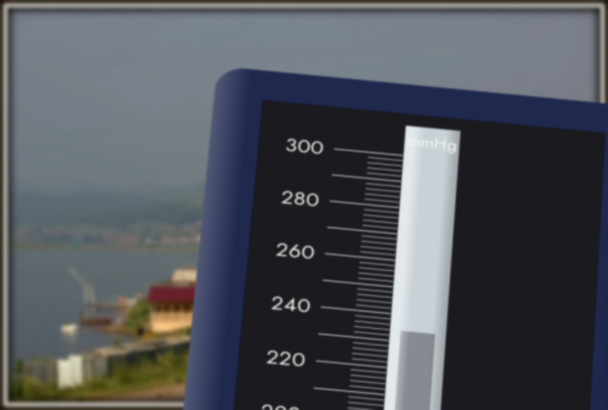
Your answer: 234 mmHg
